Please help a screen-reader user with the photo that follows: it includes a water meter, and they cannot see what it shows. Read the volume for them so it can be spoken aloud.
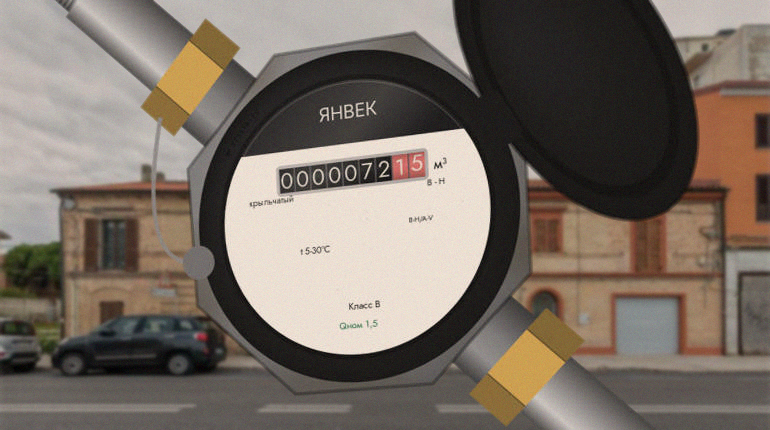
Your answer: 72.15 m³
